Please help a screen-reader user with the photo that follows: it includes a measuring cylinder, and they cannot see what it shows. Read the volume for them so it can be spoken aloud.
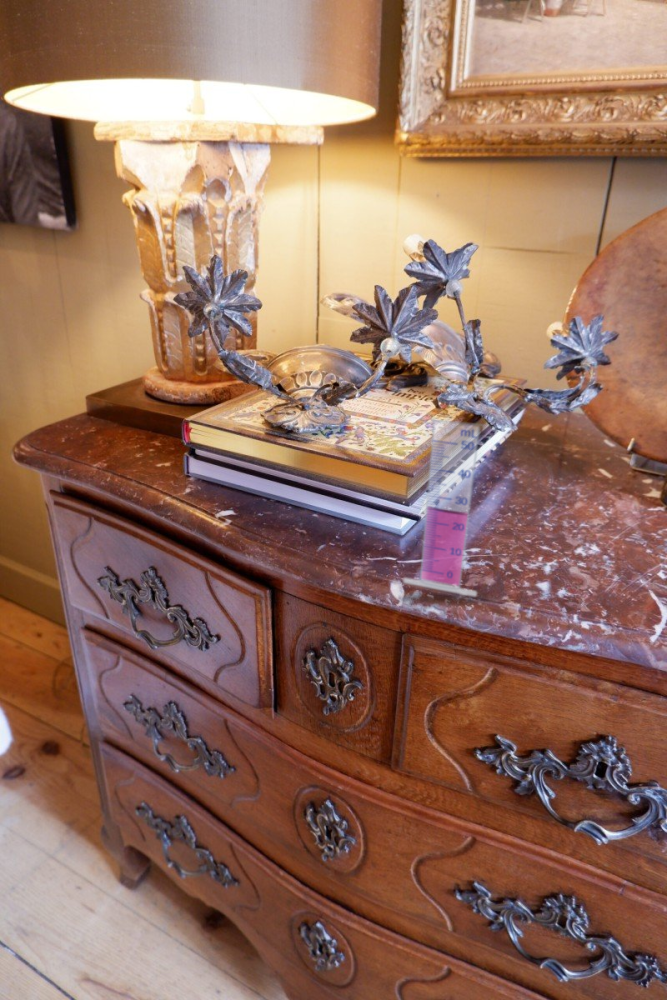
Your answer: 25 mL
